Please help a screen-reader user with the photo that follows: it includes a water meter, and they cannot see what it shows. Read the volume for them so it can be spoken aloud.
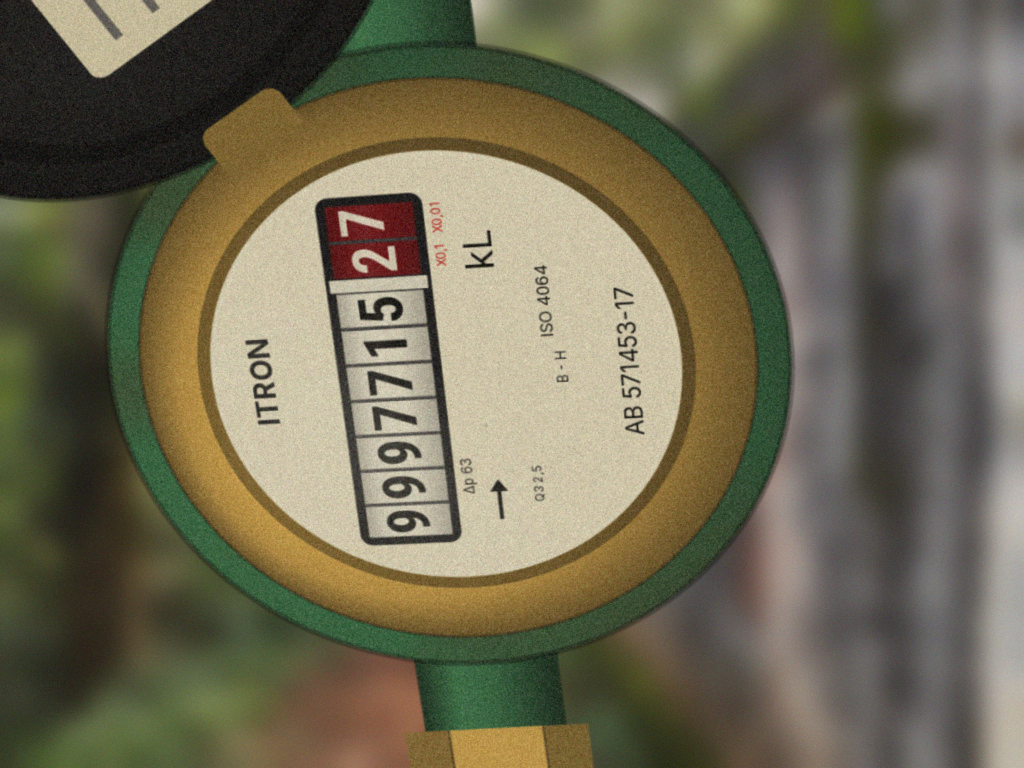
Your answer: 9997715.27 kL
